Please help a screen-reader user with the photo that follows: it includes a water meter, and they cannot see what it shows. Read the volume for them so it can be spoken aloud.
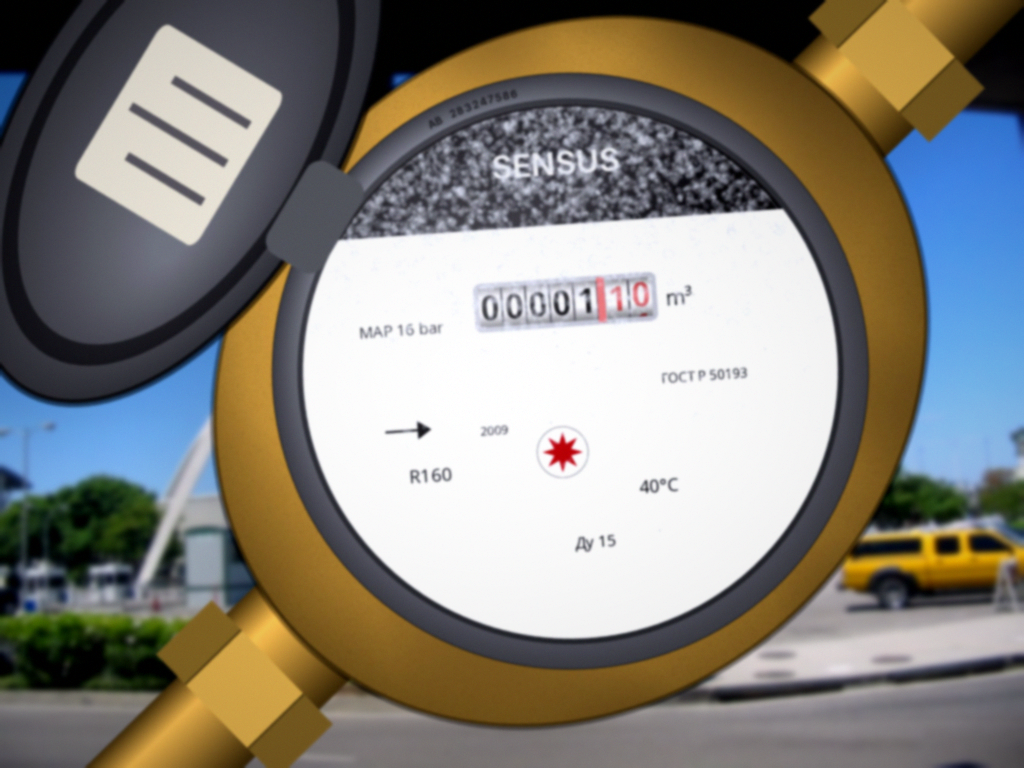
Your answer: 1.10 m³
